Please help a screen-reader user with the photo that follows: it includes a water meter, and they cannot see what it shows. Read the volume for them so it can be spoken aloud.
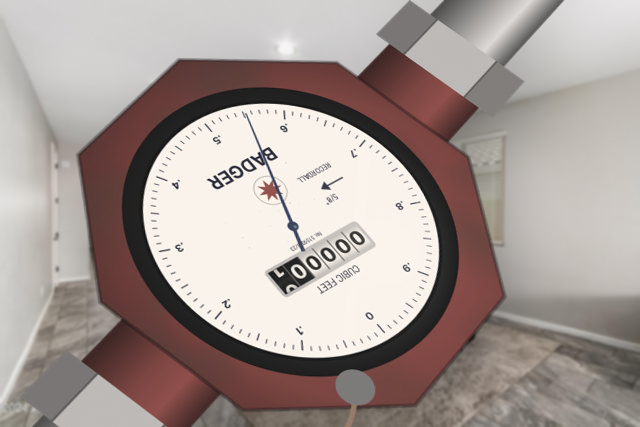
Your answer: 0.55 ft³
